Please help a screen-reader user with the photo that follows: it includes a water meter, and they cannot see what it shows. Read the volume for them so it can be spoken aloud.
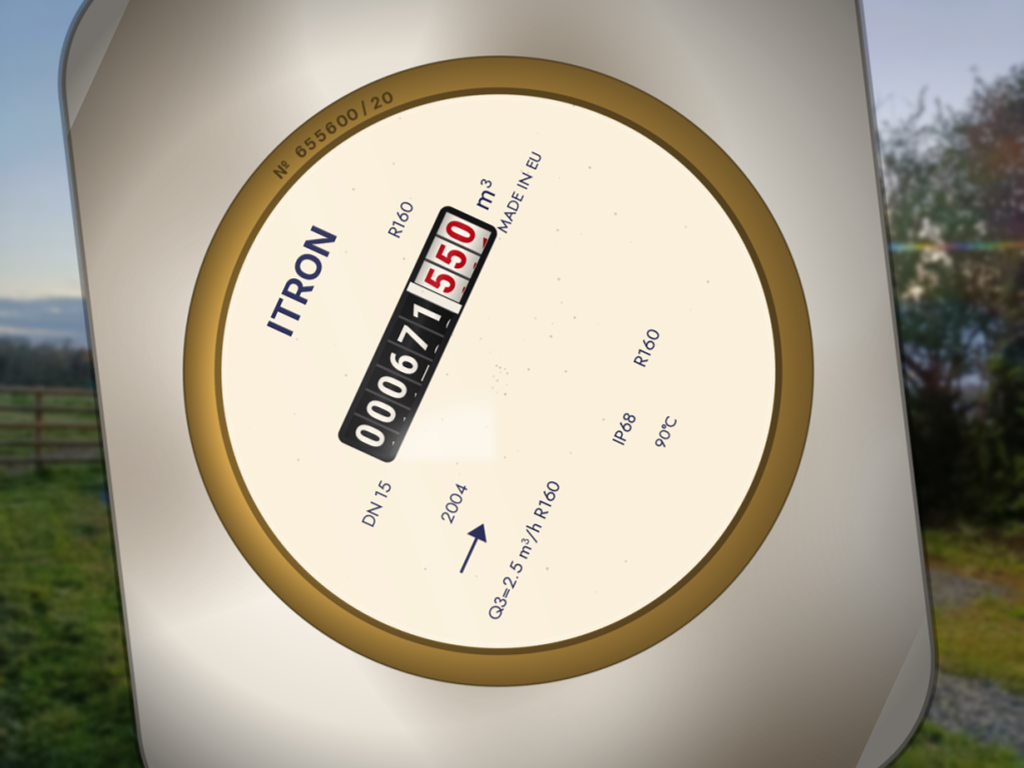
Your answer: 671.550 m³
